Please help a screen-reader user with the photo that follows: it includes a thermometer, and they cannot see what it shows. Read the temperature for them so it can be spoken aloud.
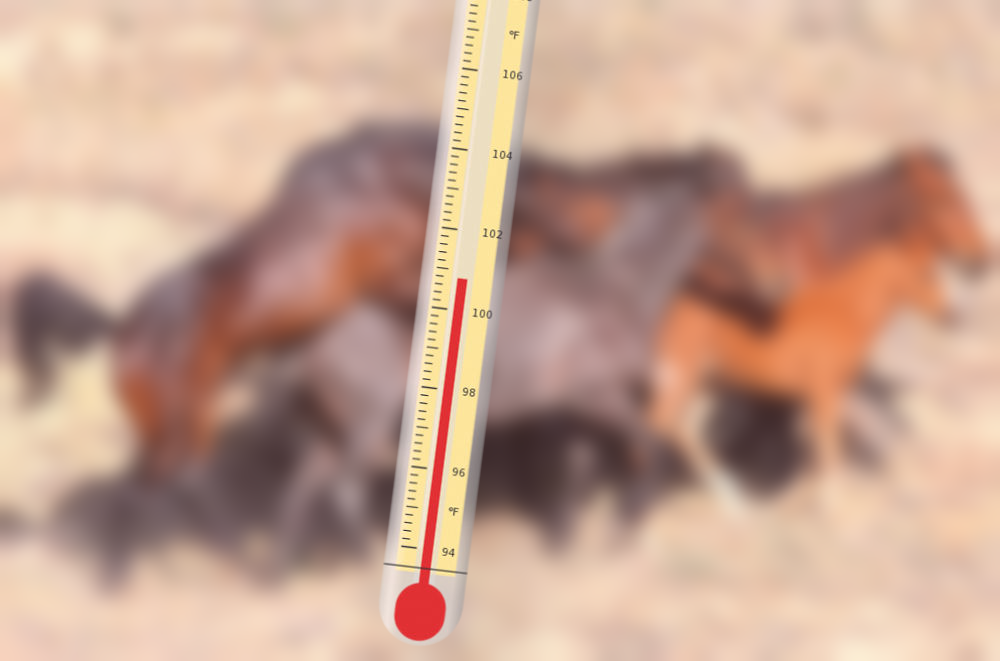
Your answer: 100.8 °F
